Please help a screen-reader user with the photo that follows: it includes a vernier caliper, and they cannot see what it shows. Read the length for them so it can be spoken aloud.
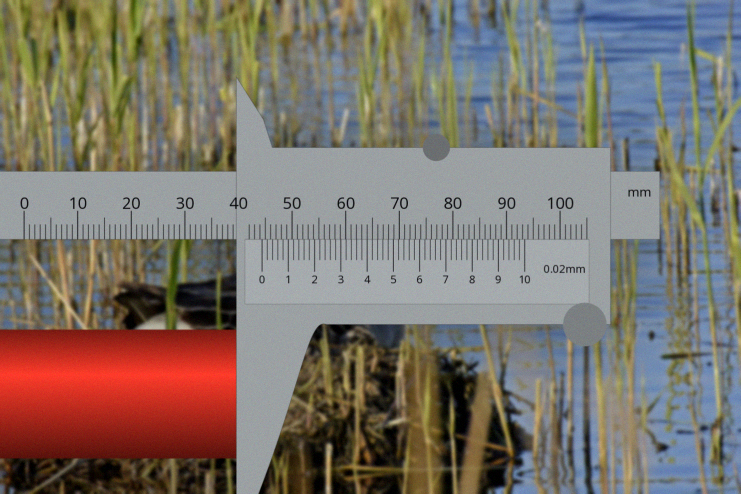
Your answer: 44.4 mm
